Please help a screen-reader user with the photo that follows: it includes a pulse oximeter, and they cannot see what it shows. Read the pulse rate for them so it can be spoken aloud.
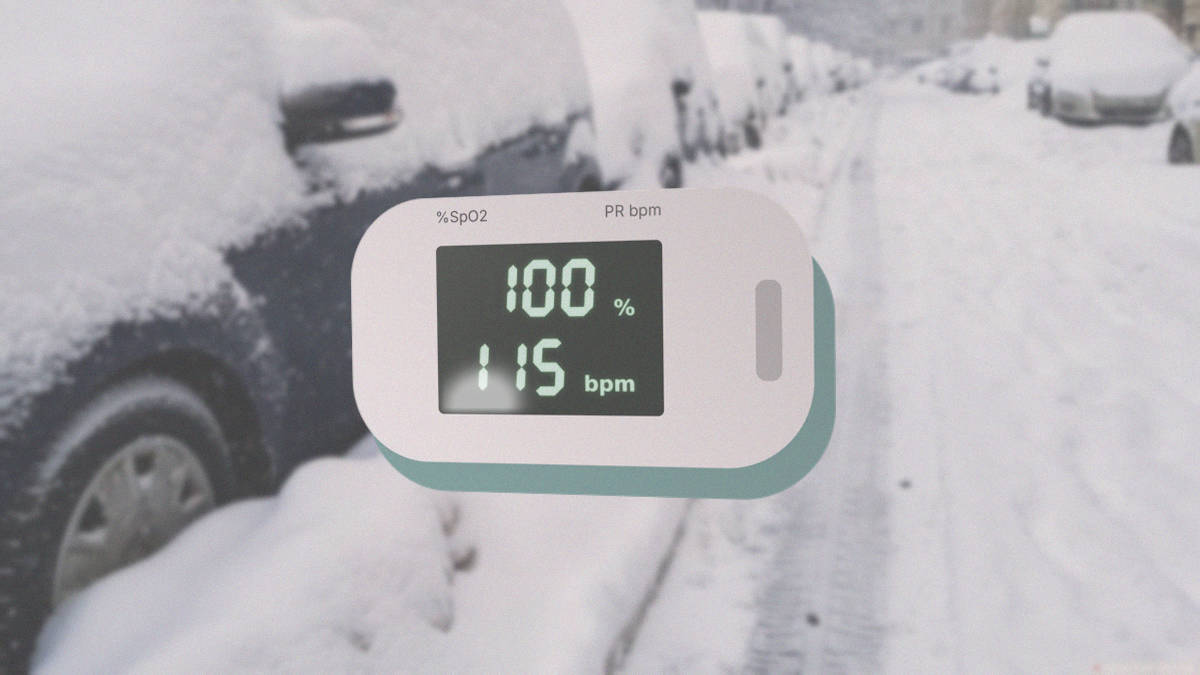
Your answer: 115 bpm
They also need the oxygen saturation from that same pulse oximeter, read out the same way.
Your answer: 100 %
